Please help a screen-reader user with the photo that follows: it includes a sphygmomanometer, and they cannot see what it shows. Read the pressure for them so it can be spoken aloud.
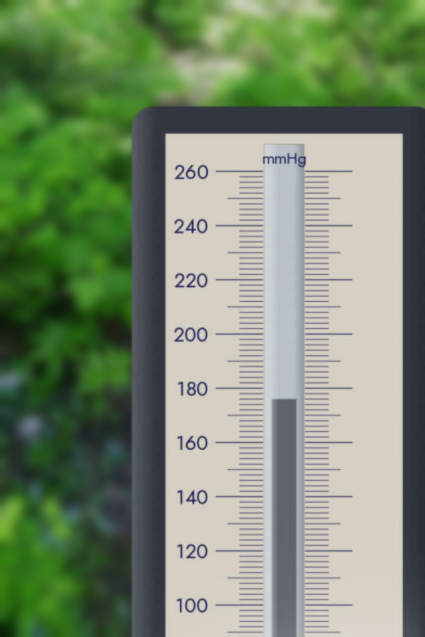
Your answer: 176 mmHg
